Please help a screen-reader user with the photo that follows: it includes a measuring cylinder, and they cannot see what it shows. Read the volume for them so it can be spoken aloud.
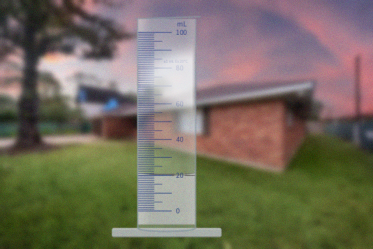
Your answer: 20 mL
